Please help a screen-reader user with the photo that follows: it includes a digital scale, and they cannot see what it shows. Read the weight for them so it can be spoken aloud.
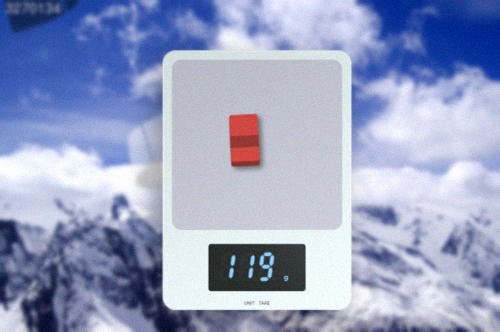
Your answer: 119 g
